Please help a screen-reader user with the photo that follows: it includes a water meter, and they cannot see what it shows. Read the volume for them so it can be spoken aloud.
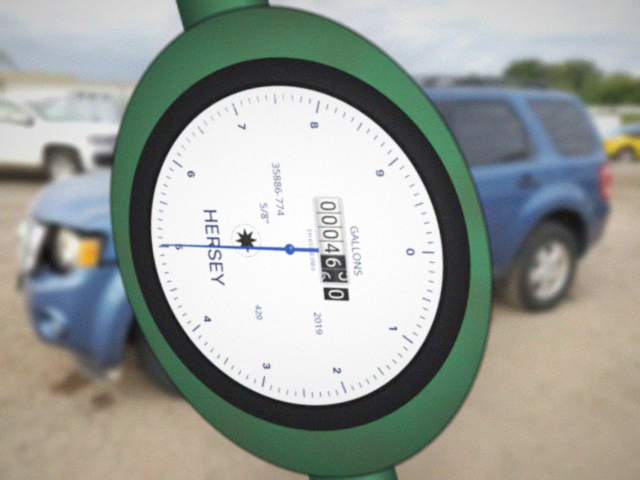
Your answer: 4655.0 gal
